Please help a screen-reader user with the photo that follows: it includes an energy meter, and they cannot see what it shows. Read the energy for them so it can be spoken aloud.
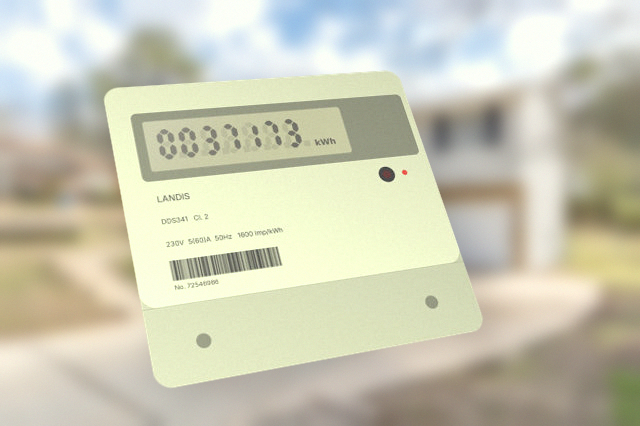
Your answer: 37173 kWh
